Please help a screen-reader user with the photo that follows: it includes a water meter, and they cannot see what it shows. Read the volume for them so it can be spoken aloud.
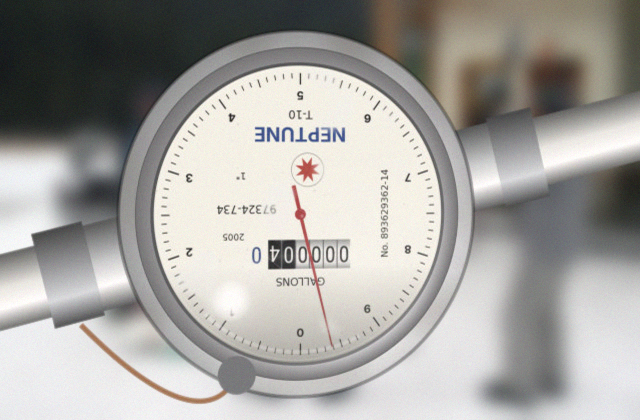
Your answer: 39.6 gal
